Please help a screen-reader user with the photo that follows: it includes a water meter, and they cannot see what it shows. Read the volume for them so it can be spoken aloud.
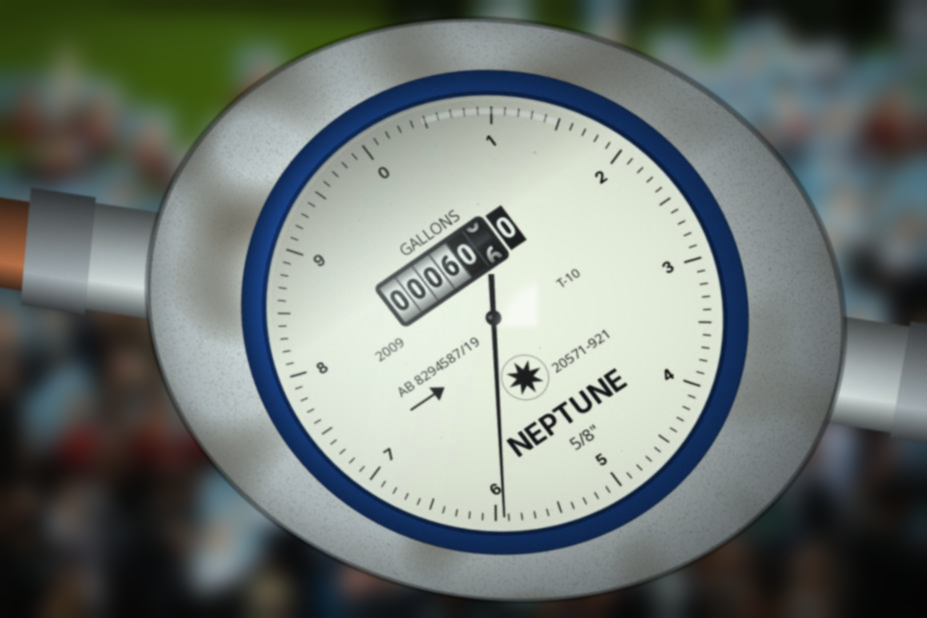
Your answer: 6055.9 gal
